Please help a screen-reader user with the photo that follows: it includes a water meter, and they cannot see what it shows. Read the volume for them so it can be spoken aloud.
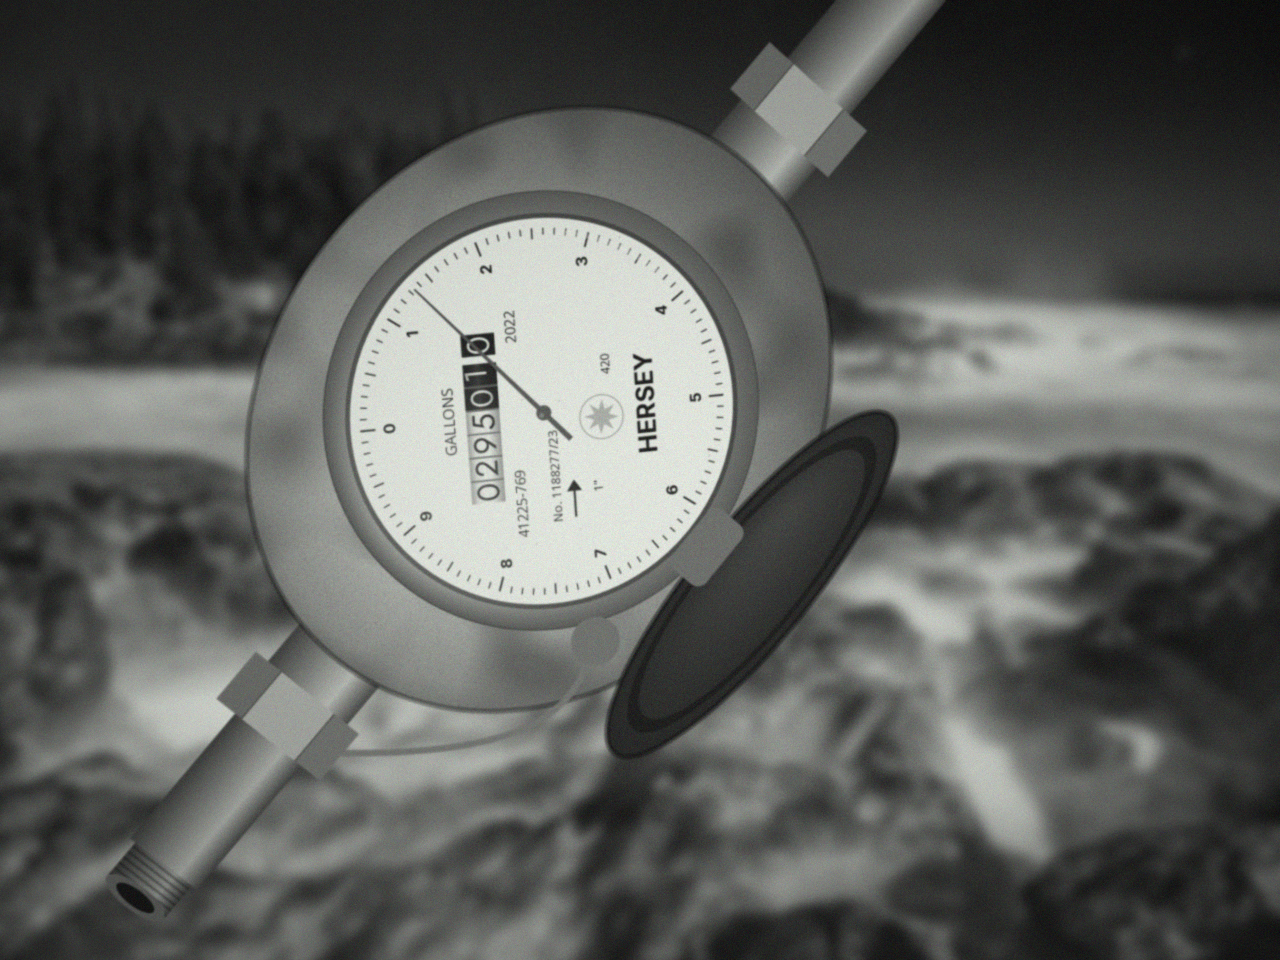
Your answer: 295011.3 gal
